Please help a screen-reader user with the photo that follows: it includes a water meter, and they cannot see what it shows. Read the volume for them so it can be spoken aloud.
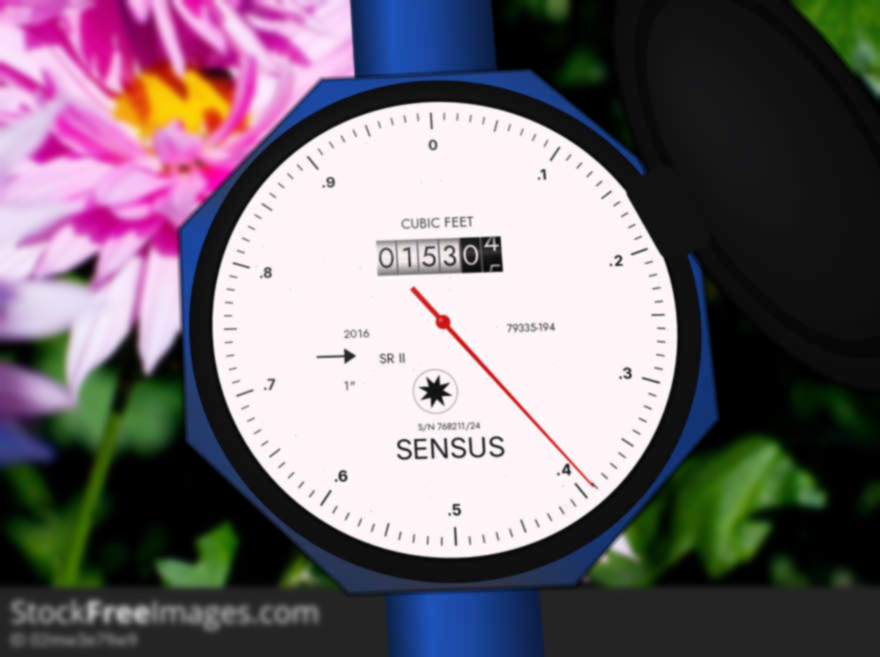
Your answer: 15304.39 ft³
